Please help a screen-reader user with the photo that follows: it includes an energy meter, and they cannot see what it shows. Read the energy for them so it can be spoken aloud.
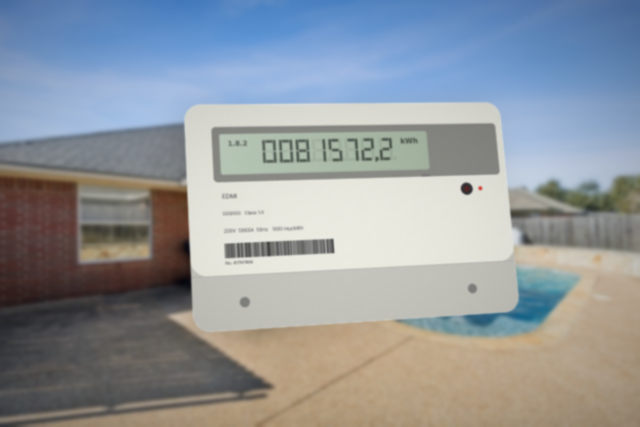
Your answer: 81572.2 kWh
